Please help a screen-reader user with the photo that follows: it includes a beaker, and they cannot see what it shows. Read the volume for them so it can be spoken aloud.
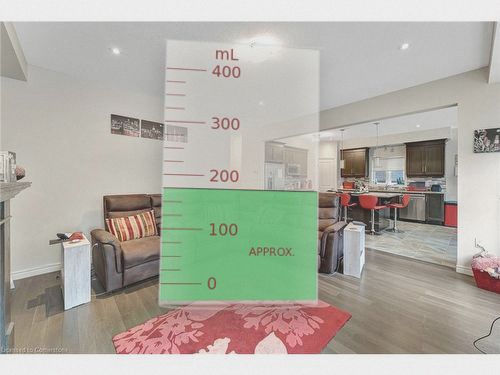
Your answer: 175 mL
